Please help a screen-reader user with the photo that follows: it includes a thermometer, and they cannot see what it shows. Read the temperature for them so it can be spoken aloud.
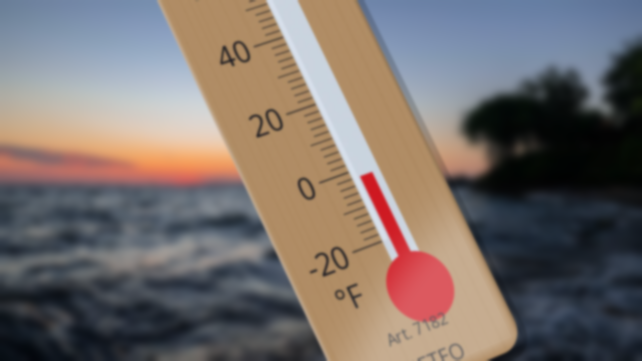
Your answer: -2 °F
